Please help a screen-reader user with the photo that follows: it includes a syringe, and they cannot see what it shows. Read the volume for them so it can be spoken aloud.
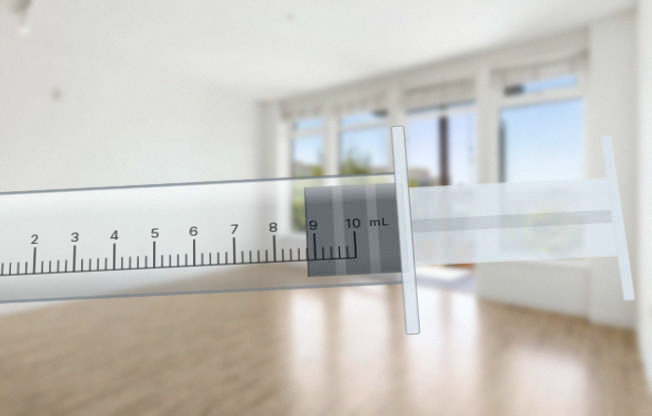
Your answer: 8.8 mL
